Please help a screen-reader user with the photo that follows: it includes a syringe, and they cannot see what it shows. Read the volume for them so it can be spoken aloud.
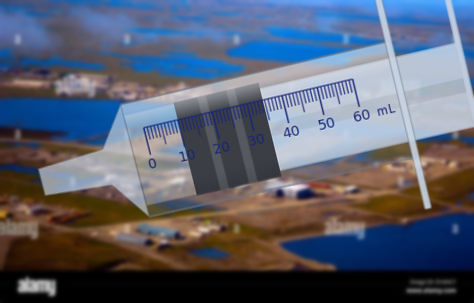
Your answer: 10 mL
